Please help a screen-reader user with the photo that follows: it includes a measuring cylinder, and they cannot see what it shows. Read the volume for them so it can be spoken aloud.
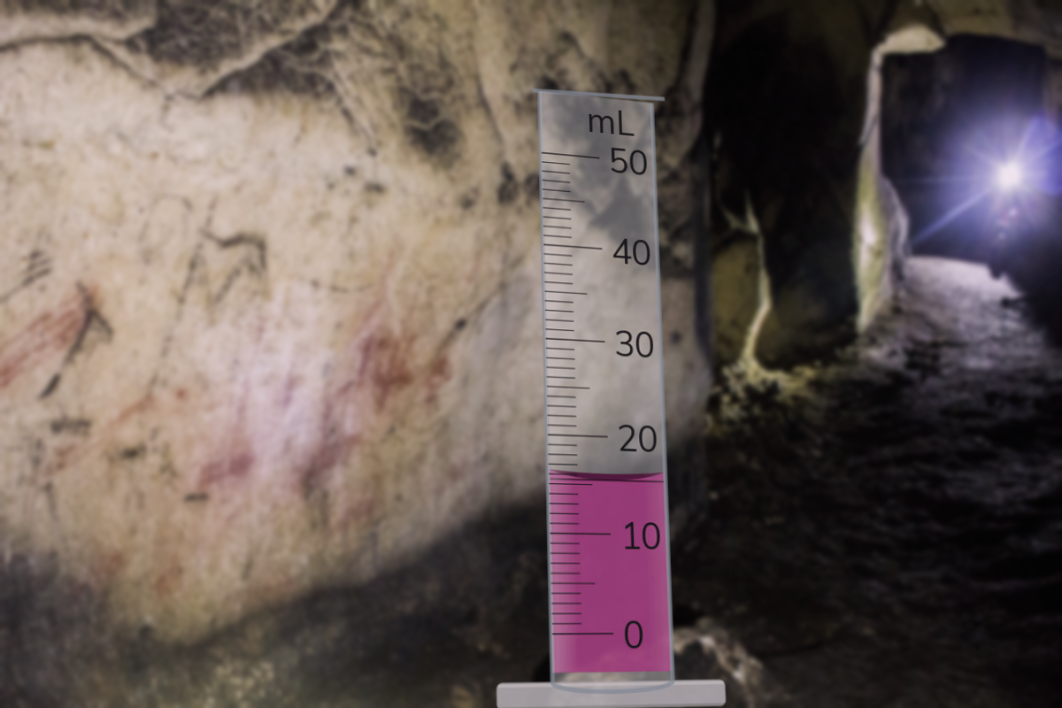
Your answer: 15.5 mL
